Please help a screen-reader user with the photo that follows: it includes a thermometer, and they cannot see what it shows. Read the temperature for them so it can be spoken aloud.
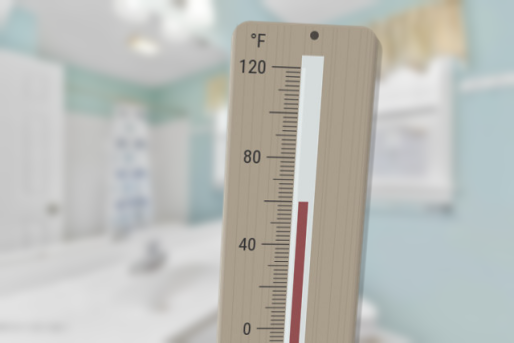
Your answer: 60 °F
